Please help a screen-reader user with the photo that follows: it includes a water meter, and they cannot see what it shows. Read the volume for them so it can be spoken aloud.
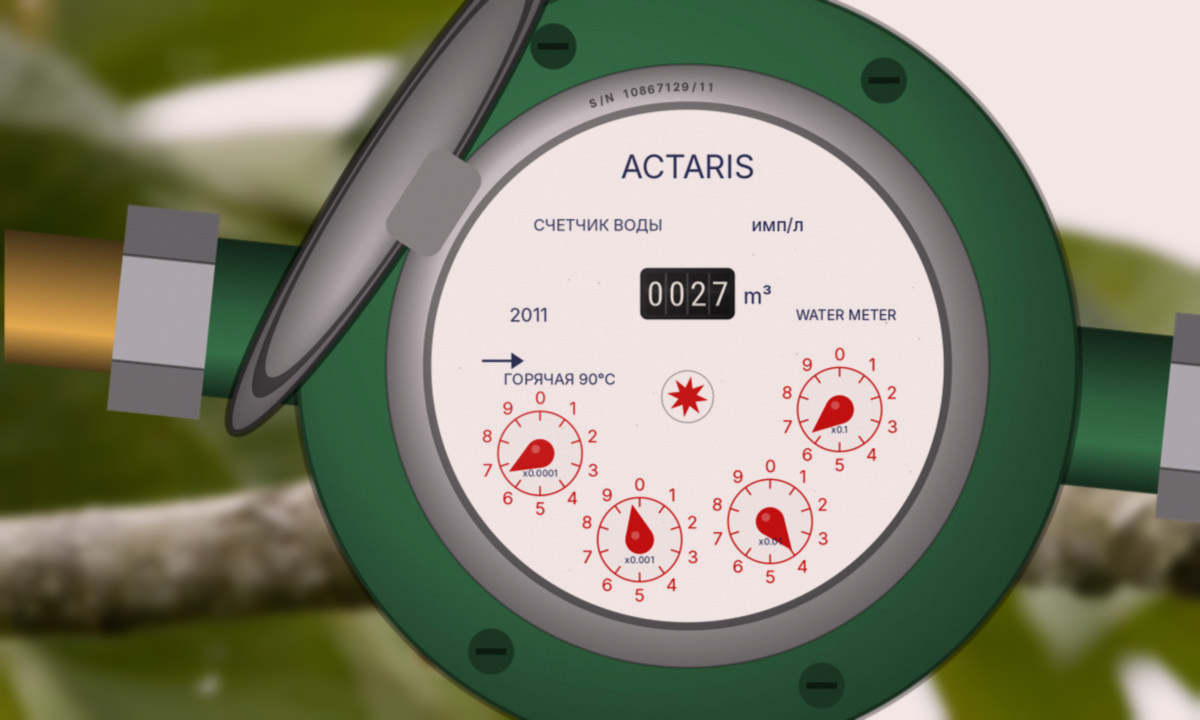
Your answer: 27.6396 m³
